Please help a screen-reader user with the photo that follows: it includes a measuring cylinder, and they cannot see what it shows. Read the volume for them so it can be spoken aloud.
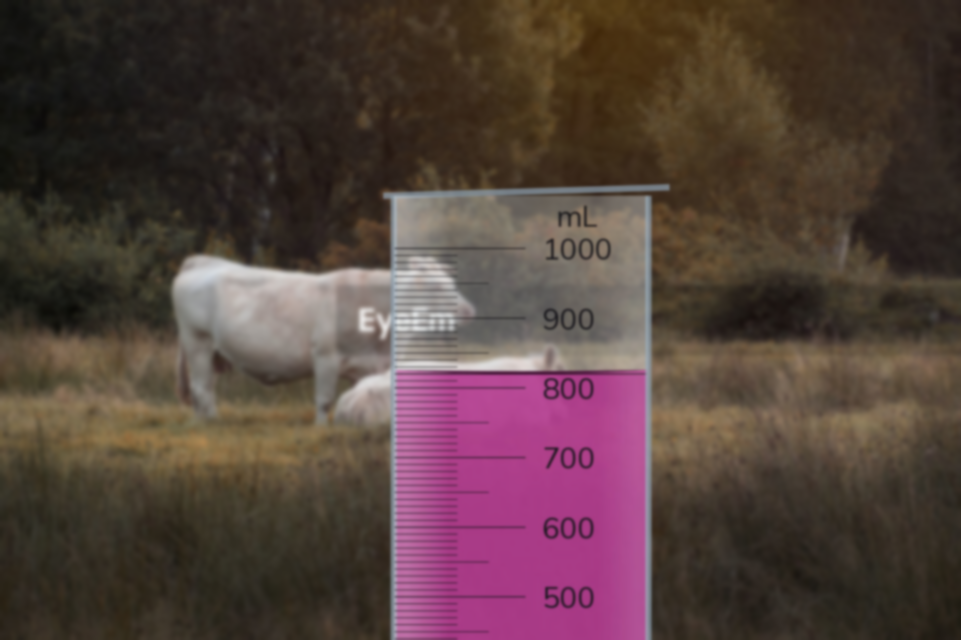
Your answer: 820 mL
